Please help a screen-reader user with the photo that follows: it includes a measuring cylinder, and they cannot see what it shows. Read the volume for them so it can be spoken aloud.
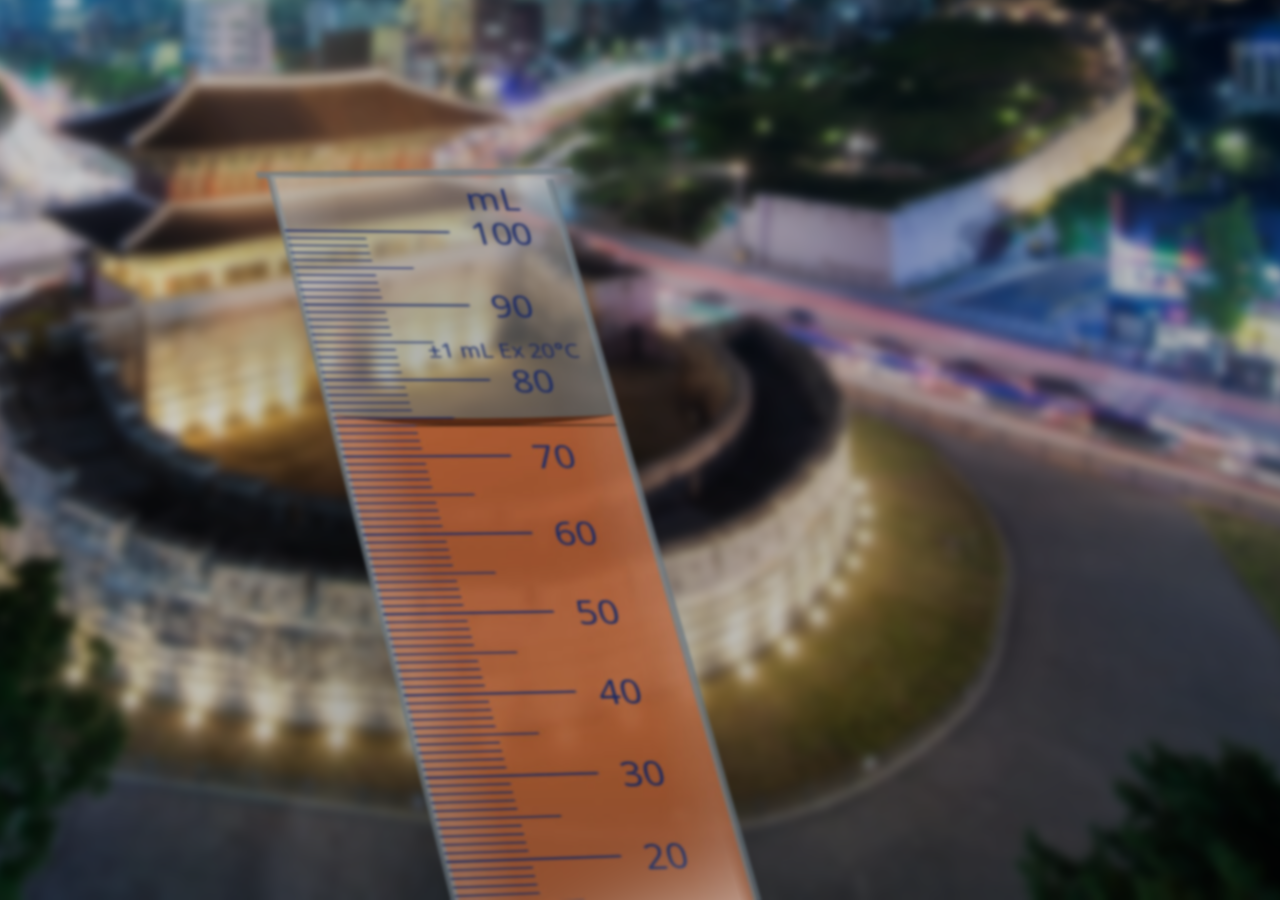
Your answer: 74 mL
